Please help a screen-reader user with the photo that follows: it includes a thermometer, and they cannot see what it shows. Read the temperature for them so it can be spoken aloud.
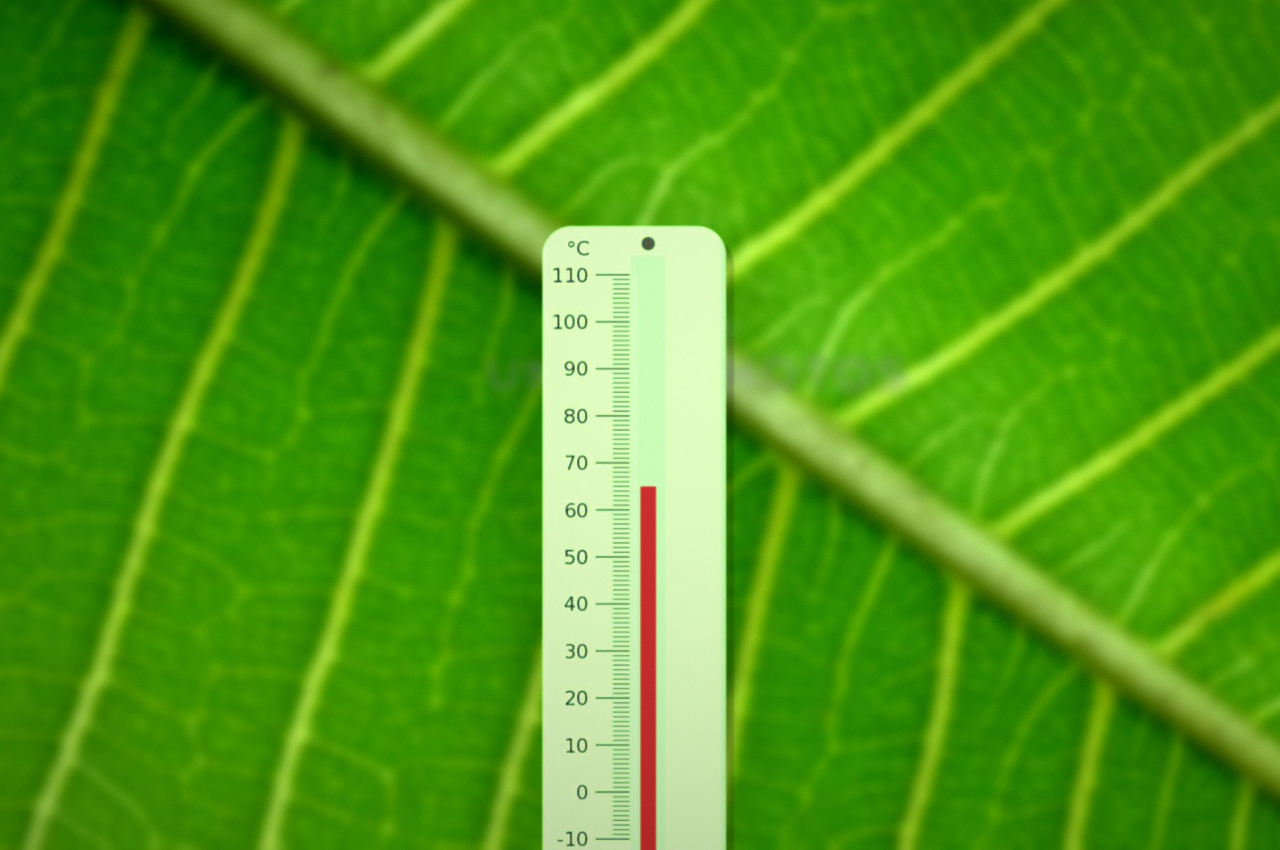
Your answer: 65 °C
